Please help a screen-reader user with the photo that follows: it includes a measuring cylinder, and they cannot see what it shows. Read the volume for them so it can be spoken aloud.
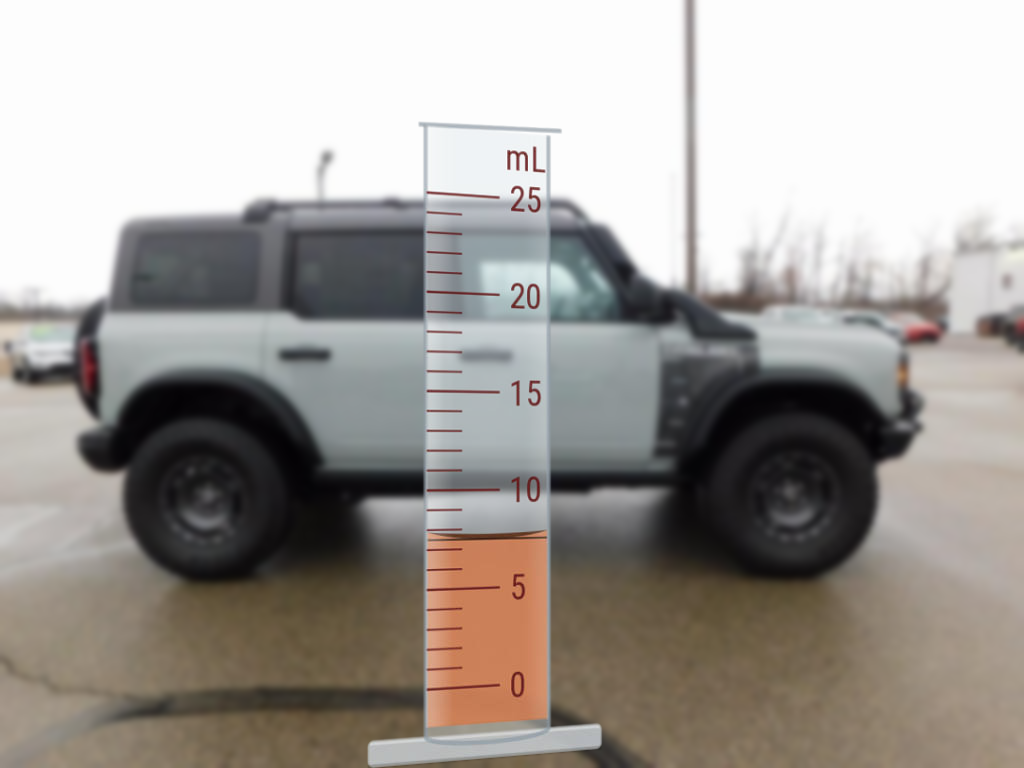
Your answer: 7.5 mL
